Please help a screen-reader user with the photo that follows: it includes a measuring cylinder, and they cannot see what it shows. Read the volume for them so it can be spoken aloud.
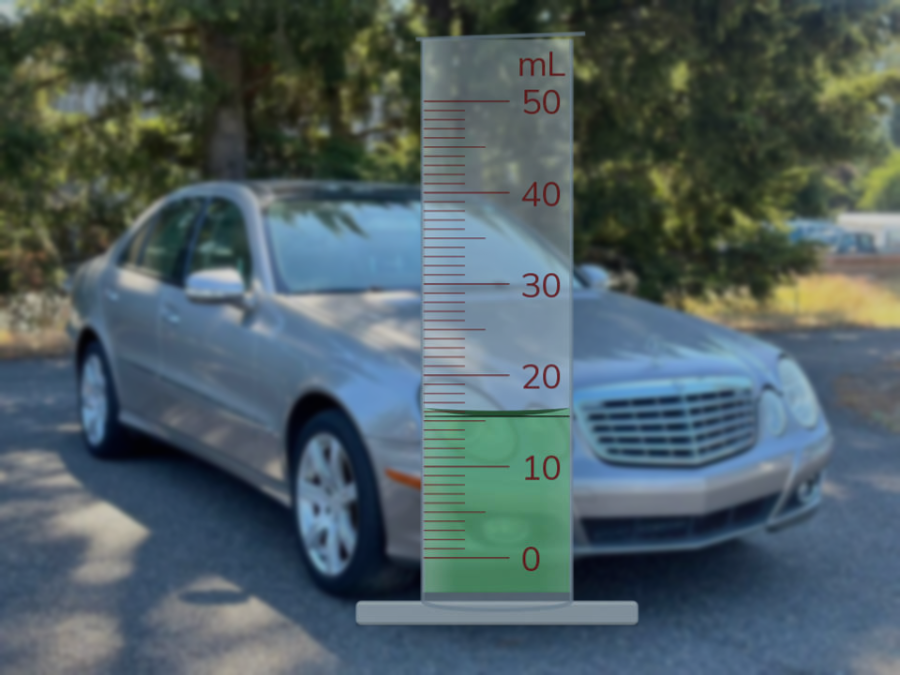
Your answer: 15.5 mL
